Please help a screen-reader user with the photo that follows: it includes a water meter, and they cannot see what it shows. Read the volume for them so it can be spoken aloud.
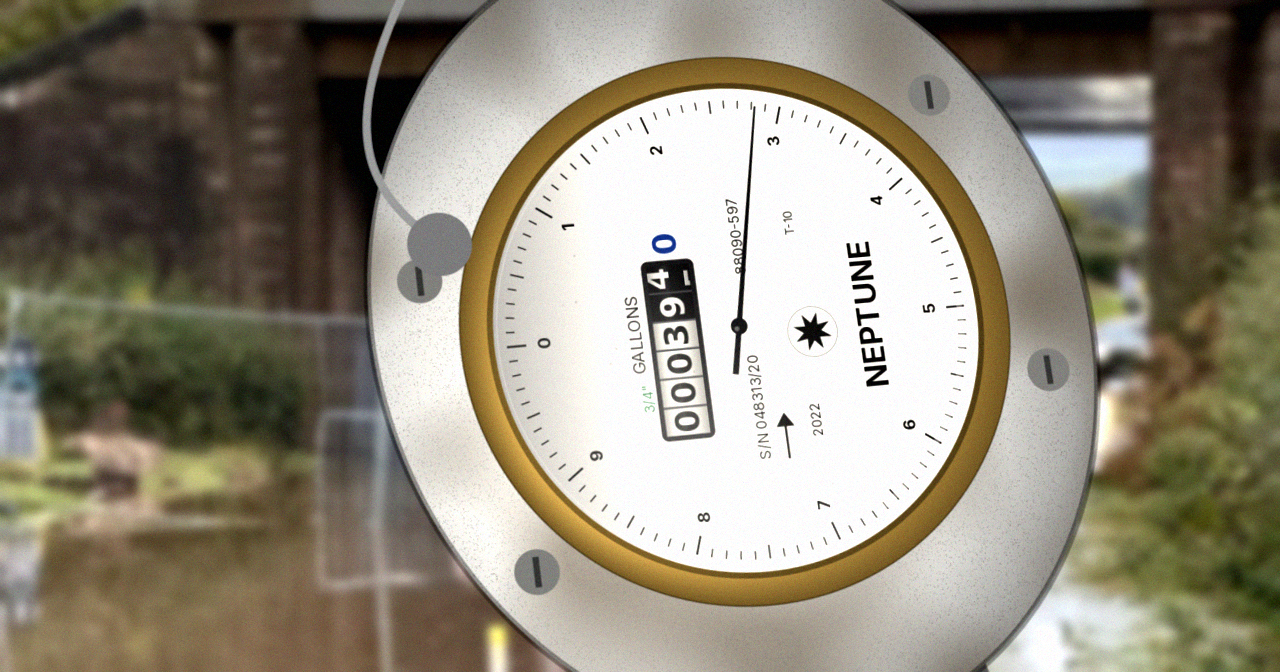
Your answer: 3942.8 gal
